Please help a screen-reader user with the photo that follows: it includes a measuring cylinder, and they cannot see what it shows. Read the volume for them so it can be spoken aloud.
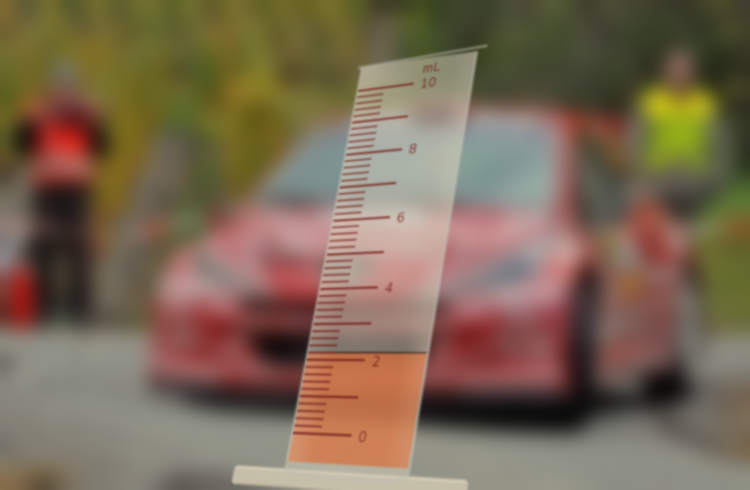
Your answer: 2.2 mL
